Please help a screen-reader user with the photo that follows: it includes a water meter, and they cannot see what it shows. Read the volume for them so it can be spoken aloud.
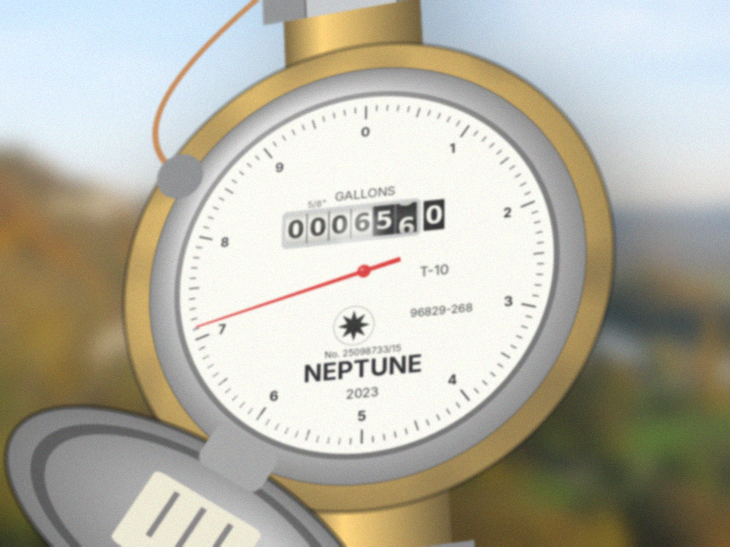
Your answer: 6557.1 gal
